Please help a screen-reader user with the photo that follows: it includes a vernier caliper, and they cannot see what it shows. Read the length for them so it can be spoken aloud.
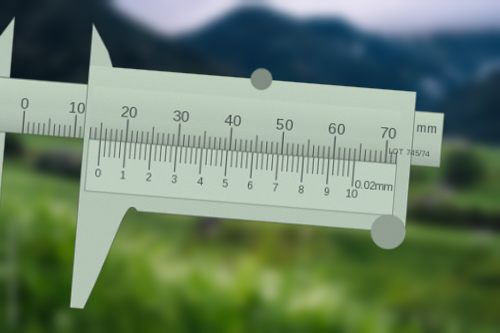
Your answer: 15.0 mm
